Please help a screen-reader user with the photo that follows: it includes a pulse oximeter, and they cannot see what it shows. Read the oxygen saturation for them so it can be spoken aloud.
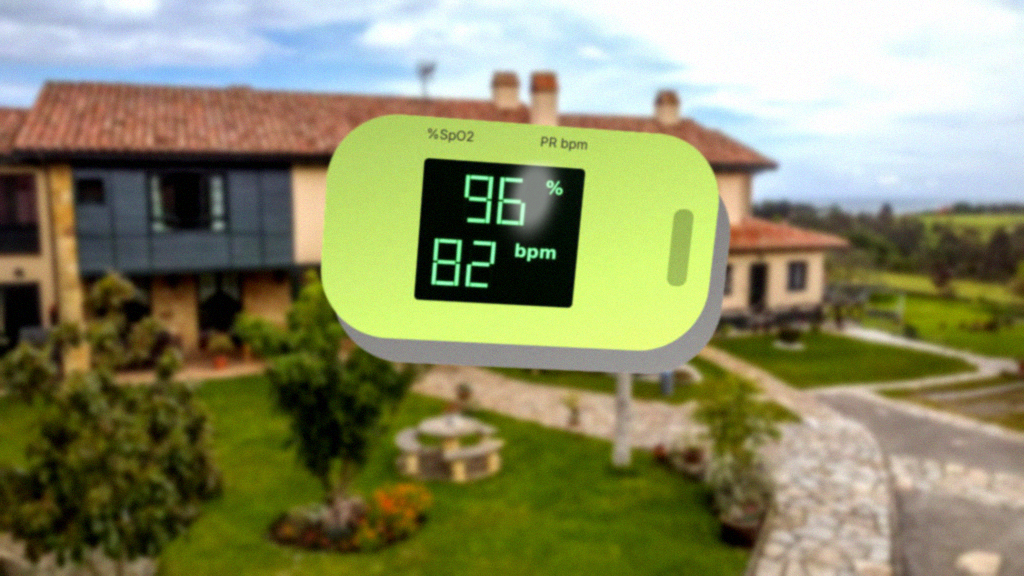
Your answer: 96 %
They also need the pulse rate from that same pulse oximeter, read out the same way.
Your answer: 82 bpm
